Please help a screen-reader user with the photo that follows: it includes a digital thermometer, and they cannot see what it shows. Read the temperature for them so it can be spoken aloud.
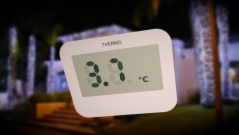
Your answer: 3.7 °C
